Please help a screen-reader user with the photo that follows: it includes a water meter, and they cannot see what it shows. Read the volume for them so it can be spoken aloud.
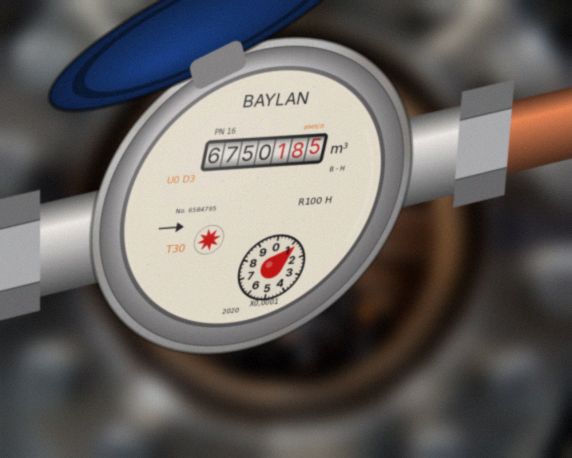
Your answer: 6750.1851 m³
